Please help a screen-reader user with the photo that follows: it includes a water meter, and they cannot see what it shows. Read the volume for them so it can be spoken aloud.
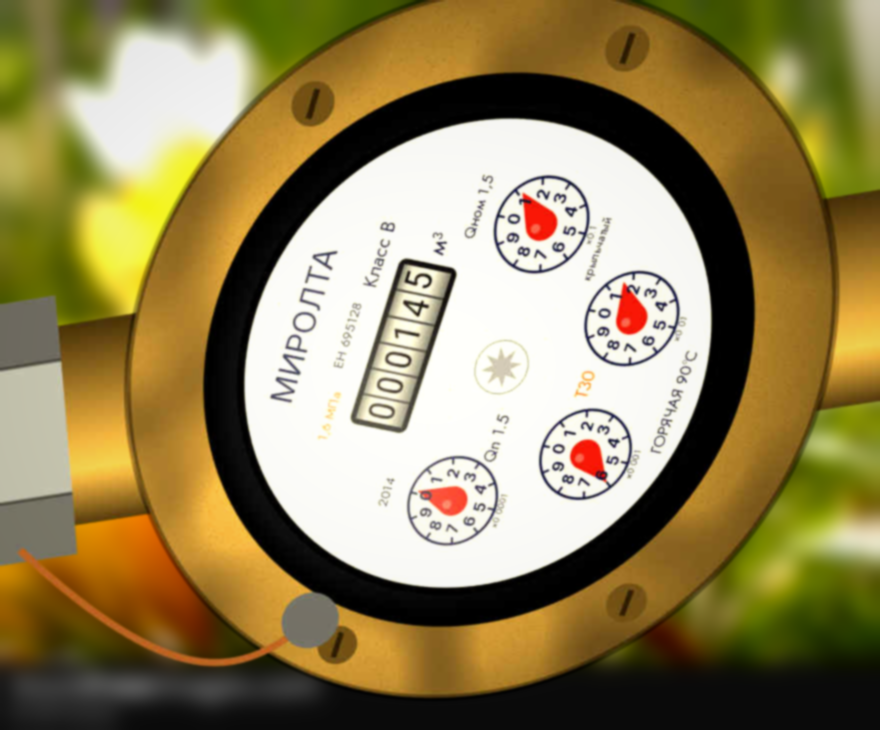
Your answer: 145.1160 m³
